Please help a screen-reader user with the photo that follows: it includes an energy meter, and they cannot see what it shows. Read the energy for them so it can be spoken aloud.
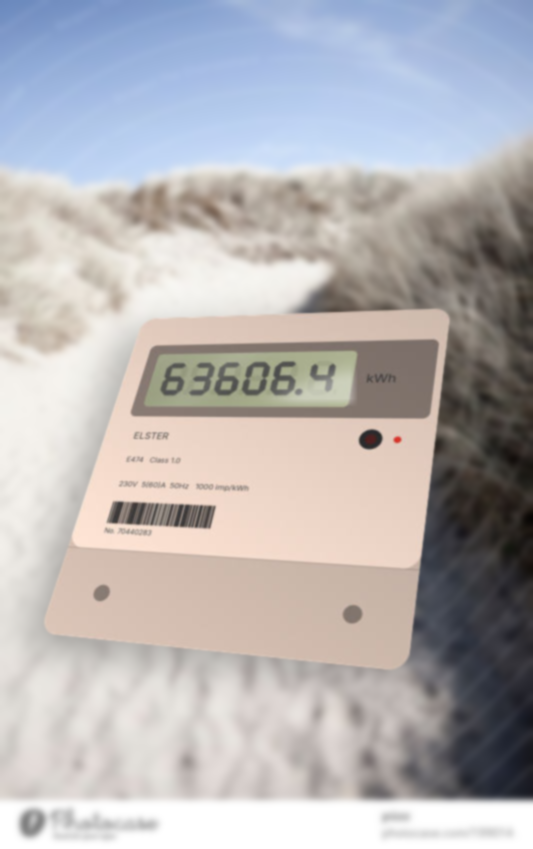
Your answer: 63606.4 kWh
